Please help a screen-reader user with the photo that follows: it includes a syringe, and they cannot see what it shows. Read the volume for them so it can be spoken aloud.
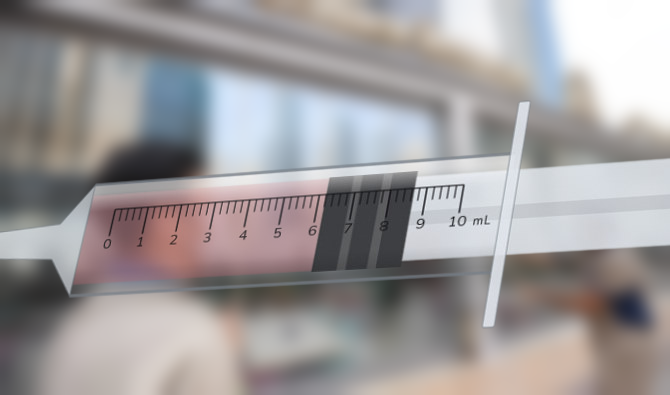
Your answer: 6.2 mL
